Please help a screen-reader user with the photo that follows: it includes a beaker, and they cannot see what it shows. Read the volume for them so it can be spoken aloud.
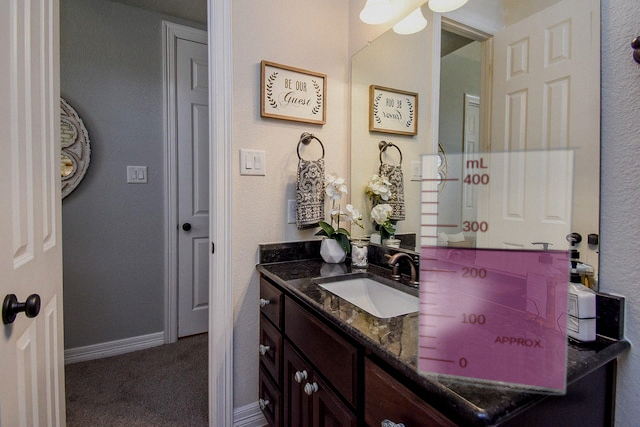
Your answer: 250 mL
